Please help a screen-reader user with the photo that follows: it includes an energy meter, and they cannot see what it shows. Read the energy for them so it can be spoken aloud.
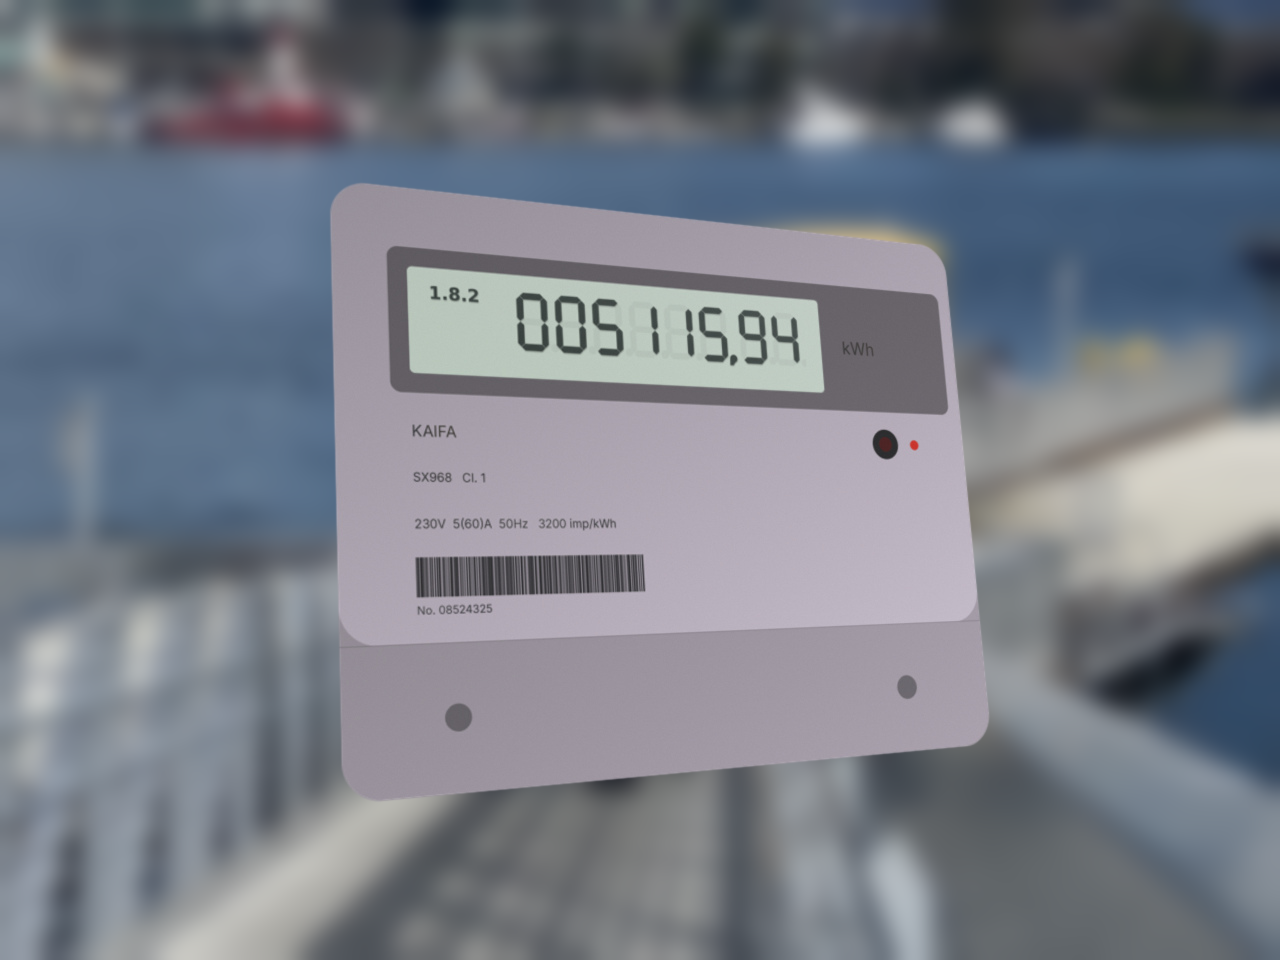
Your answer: 5115.94 kWh
